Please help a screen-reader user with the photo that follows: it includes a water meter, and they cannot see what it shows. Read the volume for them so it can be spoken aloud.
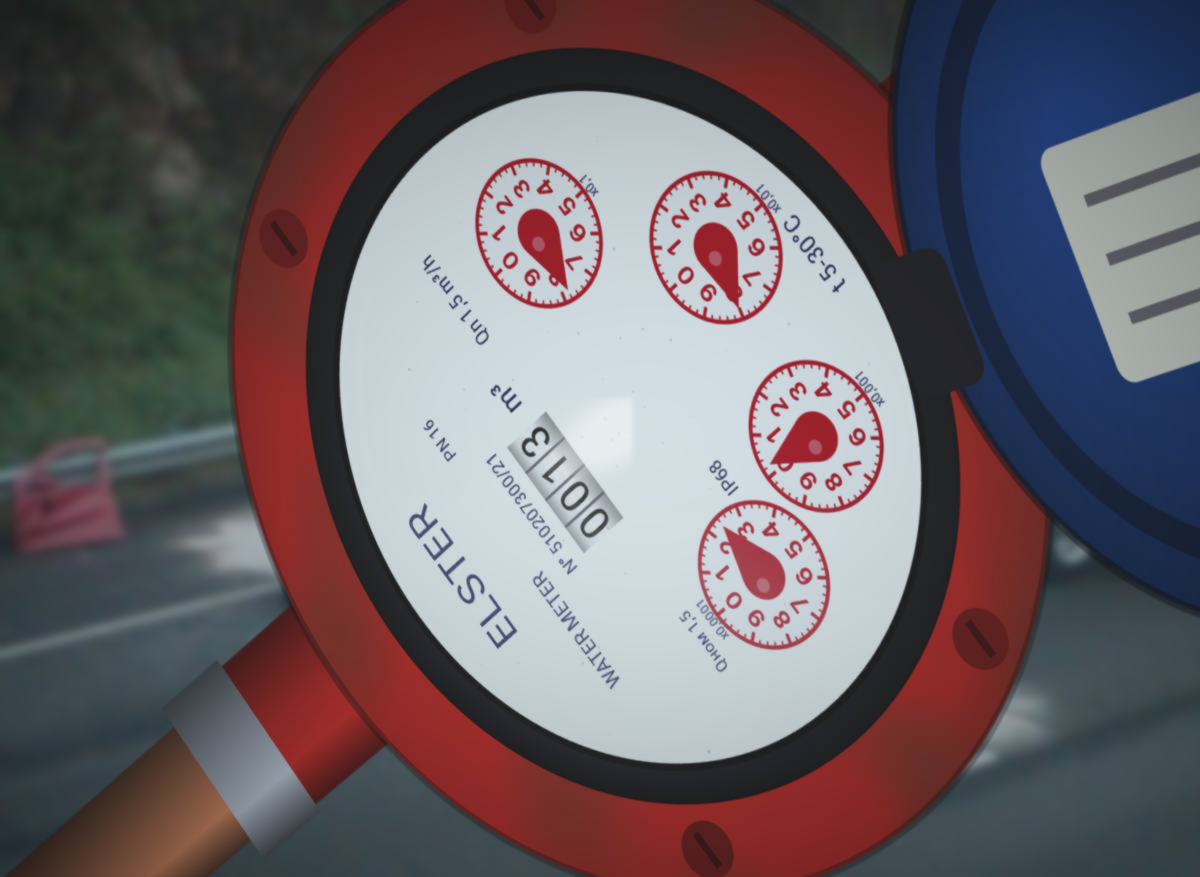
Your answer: 13.7802 m³
